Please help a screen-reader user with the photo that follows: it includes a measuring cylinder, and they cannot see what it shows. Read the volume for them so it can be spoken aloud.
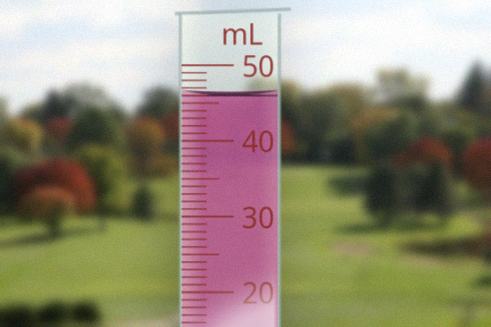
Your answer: 46 mL
